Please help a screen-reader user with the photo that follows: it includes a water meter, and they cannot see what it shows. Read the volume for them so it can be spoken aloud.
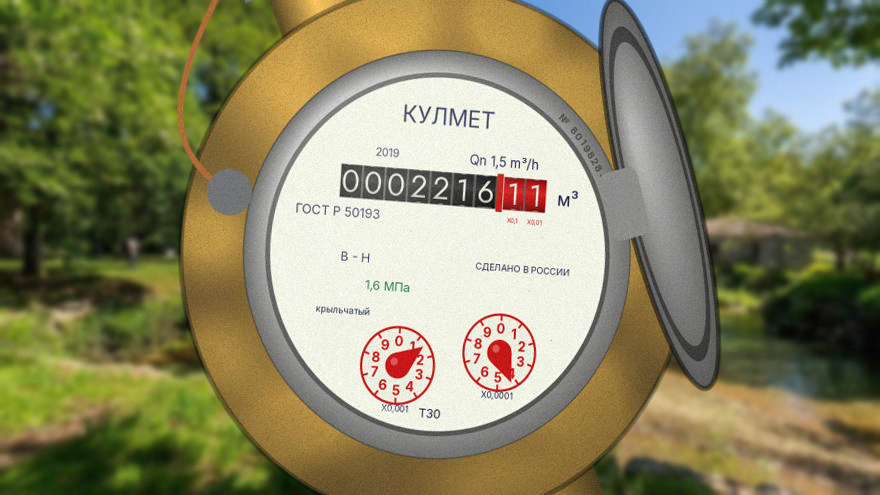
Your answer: 2216.1114 m³
